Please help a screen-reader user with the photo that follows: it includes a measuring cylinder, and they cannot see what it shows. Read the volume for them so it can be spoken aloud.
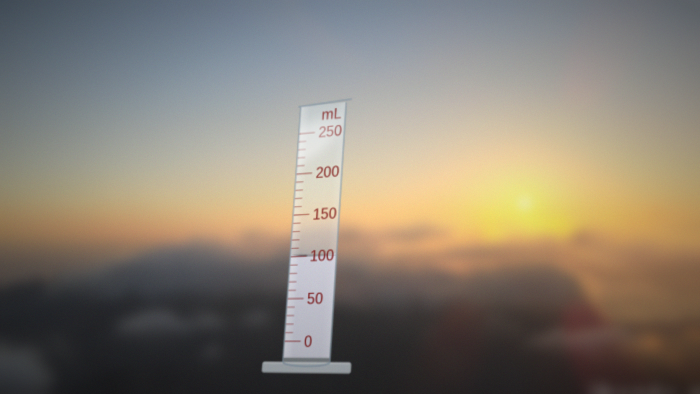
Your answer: 100 mL
